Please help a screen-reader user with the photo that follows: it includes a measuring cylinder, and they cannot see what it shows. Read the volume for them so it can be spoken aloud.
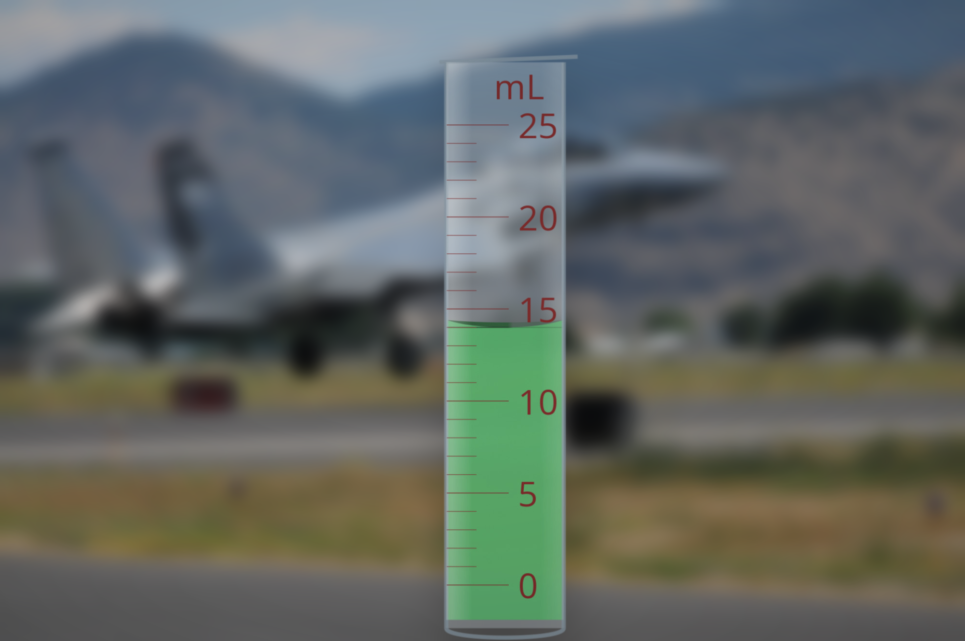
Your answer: 14 mL
